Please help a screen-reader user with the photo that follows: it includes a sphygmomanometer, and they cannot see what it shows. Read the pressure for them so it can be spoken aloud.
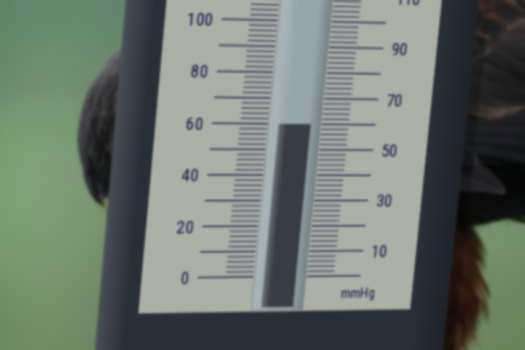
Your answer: 60 mmHg
